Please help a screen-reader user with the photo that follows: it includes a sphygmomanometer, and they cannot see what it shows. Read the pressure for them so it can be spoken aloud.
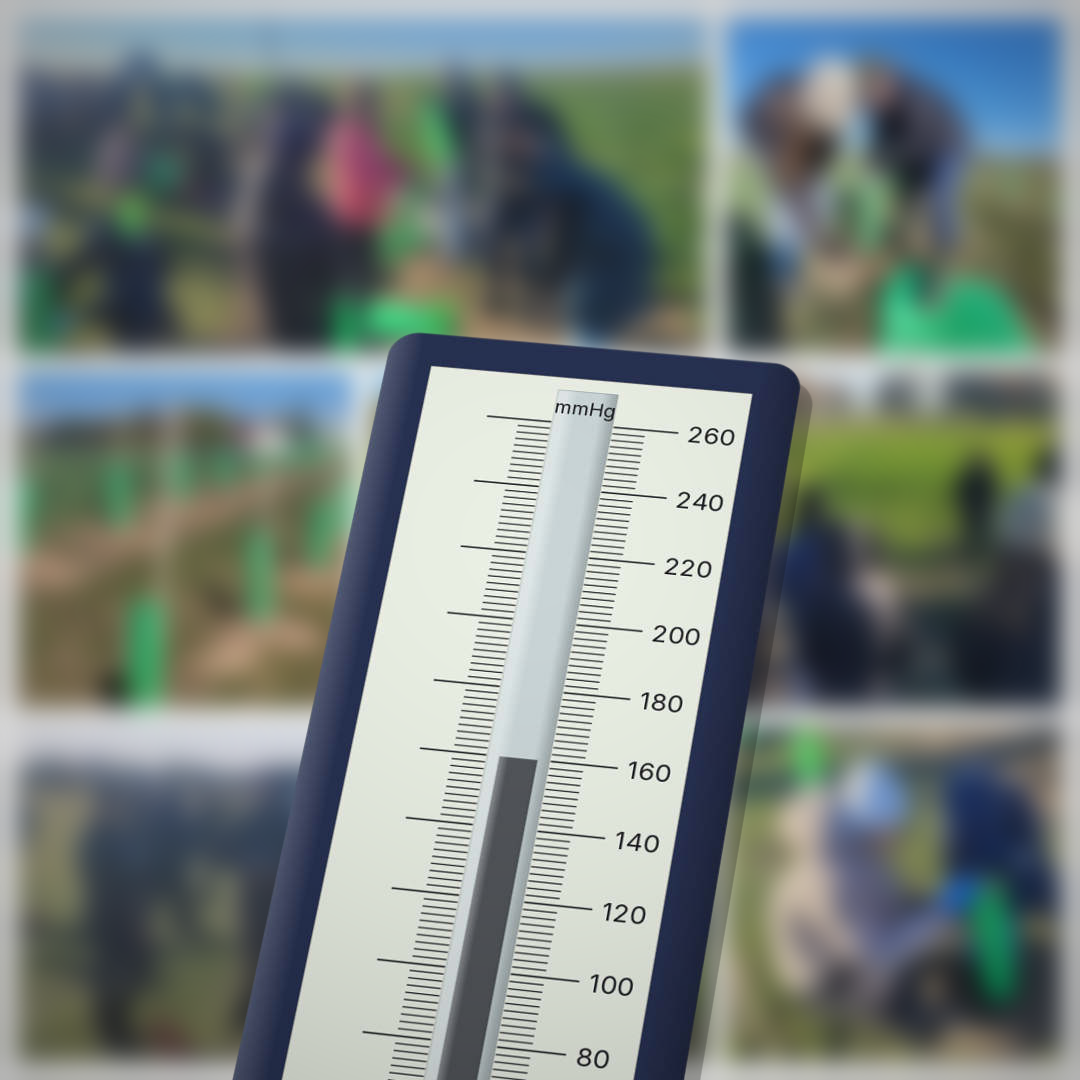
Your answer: 160 mmHg
